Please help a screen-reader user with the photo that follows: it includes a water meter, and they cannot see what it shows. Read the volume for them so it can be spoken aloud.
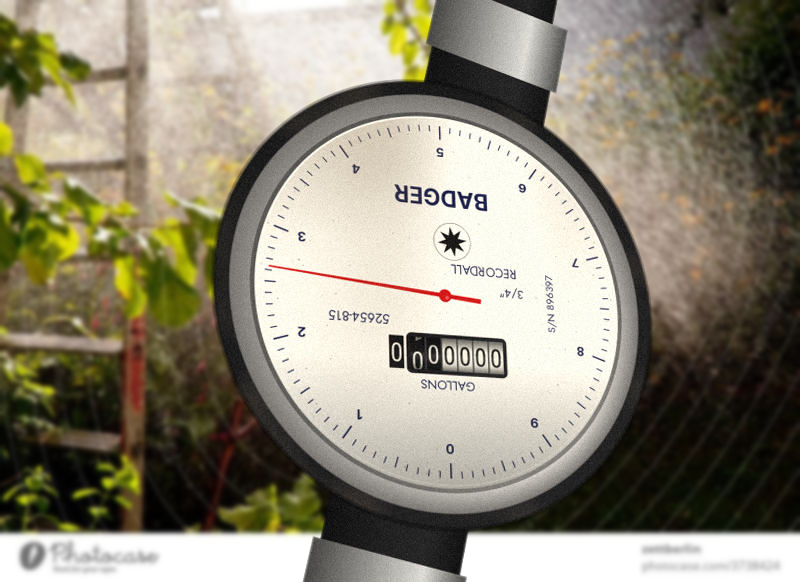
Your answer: 2.6 gal
